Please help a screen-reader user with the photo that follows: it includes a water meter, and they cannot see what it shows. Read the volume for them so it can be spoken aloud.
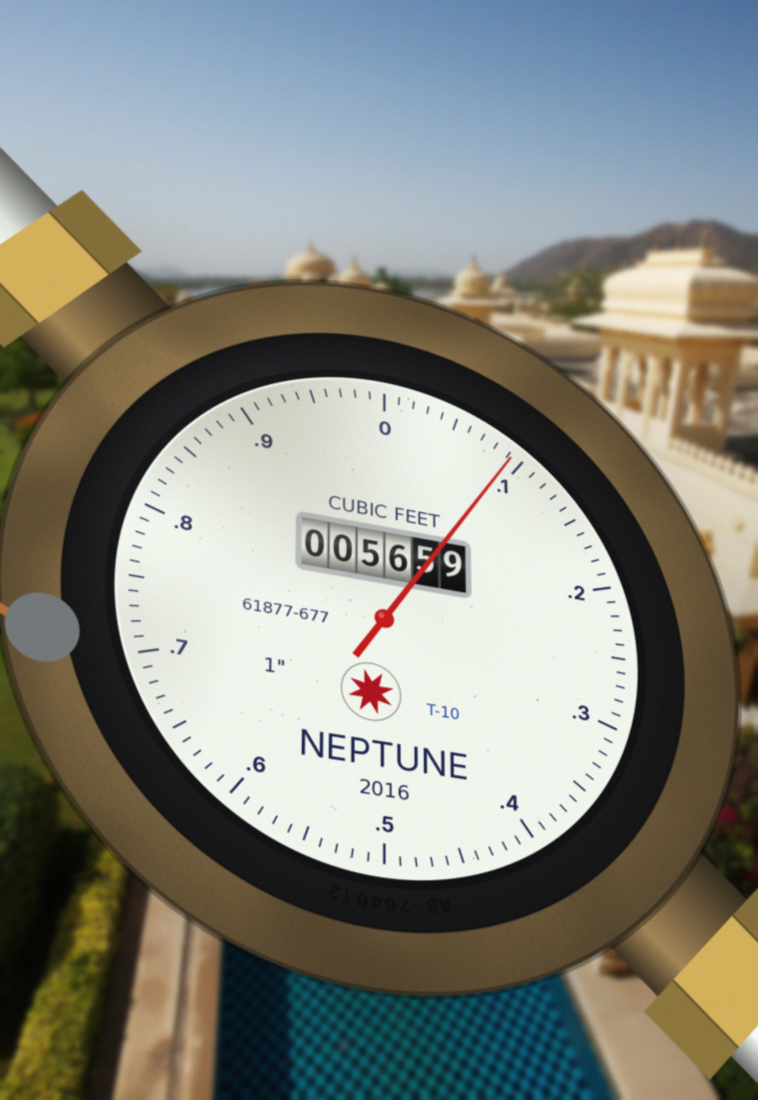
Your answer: 5659.09 ft³
